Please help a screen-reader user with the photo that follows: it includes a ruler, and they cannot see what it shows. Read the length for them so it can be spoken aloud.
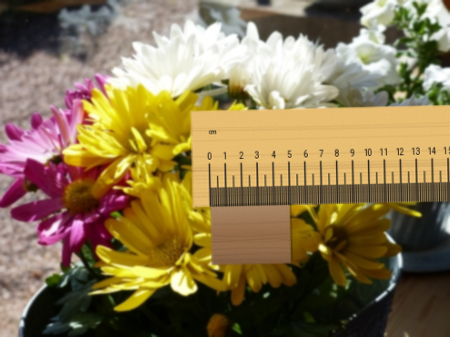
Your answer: 5 cm
